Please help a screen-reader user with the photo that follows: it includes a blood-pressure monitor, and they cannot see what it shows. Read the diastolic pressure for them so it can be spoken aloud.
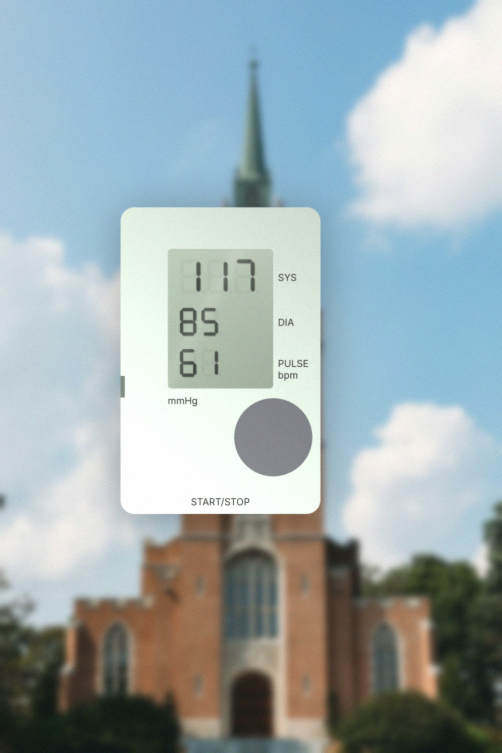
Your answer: 85 mmHg
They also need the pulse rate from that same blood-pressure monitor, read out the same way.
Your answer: 61 bpm
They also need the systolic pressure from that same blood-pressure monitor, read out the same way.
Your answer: 117 mmHg
